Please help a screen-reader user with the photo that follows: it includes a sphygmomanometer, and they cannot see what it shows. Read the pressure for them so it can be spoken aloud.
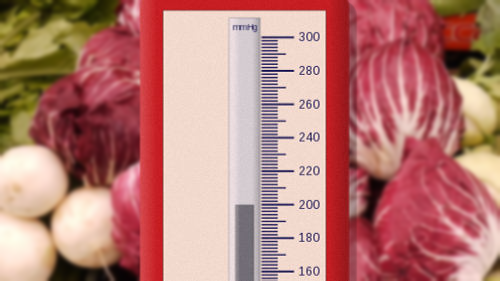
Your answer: 200 mmHg
